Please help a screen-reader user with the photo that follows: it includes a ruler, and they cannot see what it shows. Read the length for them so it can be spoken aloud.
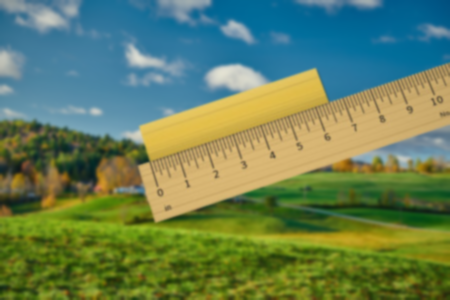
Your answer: 6.5 in
